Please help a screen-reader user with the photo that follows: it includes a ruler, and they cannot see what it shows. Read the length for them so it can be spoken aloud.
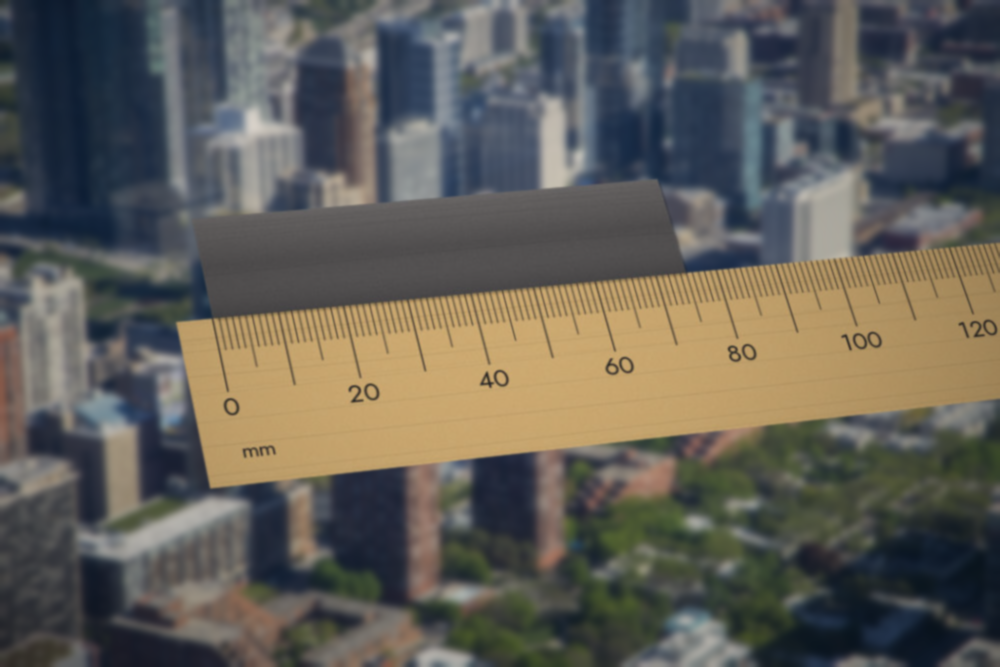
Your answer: 75 mm
